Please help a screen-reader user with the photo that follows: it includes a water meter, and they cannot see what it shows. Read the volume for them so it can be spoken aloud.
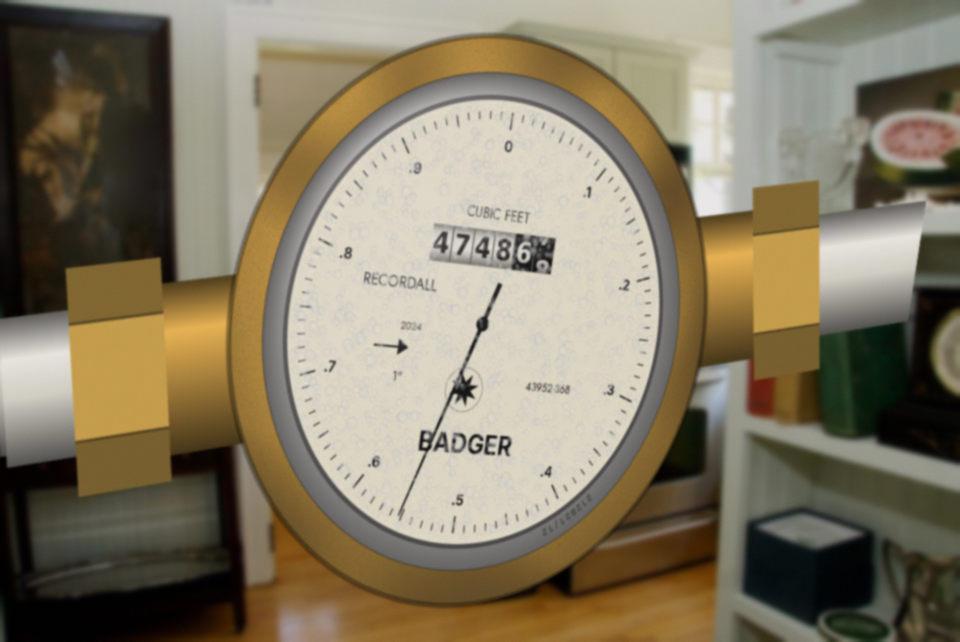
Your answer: 474867.55 ft³
